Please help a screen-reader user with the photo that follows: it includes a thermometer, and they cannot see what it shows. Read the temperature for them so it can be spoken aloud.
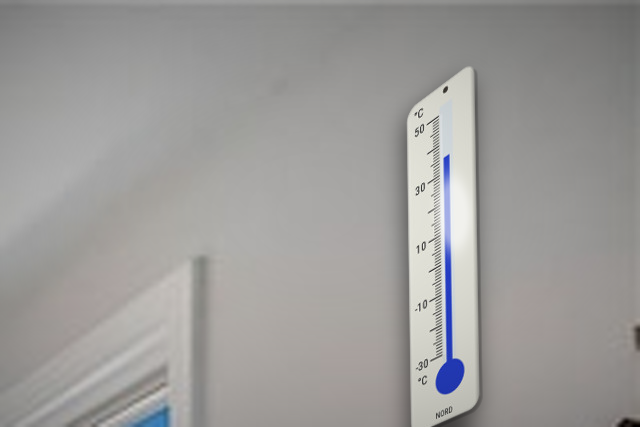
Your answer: 35 °C
